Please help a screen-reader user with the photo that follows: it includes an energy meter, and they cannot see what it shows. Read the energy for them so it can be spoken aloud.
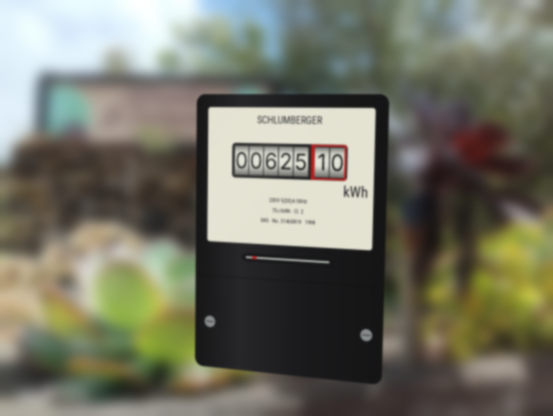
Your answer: 625.10 kWh
